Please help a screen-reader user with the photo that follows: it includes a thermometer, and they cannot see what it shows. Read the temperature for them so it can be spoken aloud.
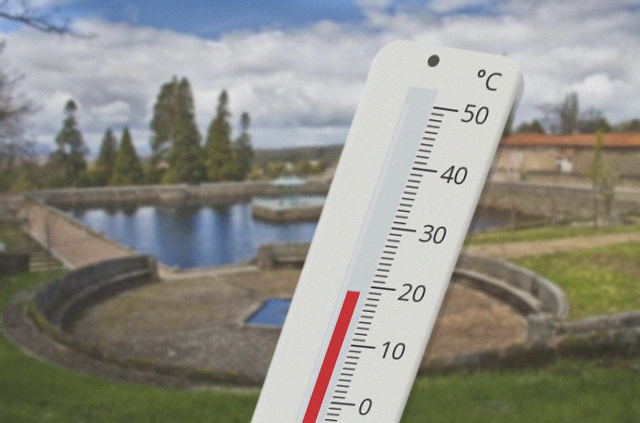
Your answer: 19 °C
